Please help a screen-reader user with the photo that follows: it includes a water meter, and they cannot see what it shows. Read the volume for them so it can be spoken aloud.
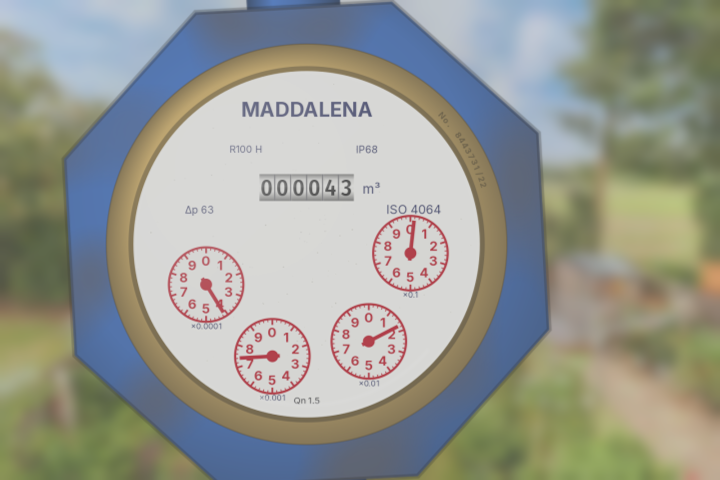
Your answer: 43.0174 m³
